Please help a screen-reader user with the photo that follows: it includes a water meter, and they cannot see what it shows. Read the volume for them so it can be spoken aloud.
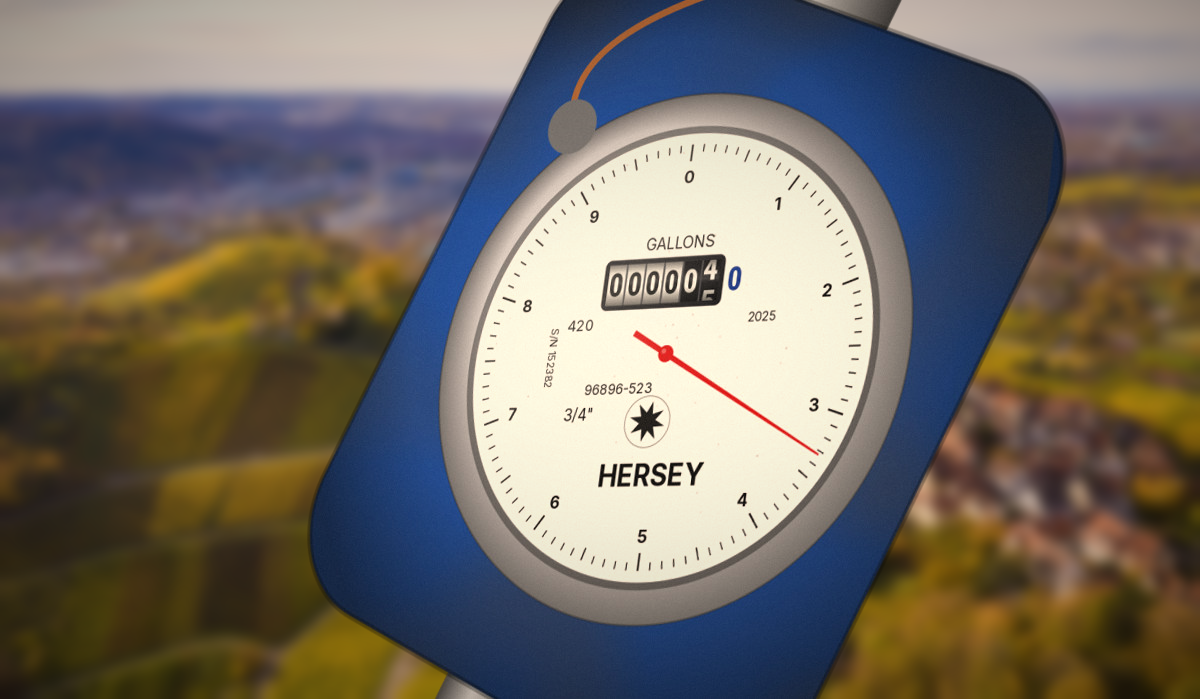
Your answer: 43.3 gal
